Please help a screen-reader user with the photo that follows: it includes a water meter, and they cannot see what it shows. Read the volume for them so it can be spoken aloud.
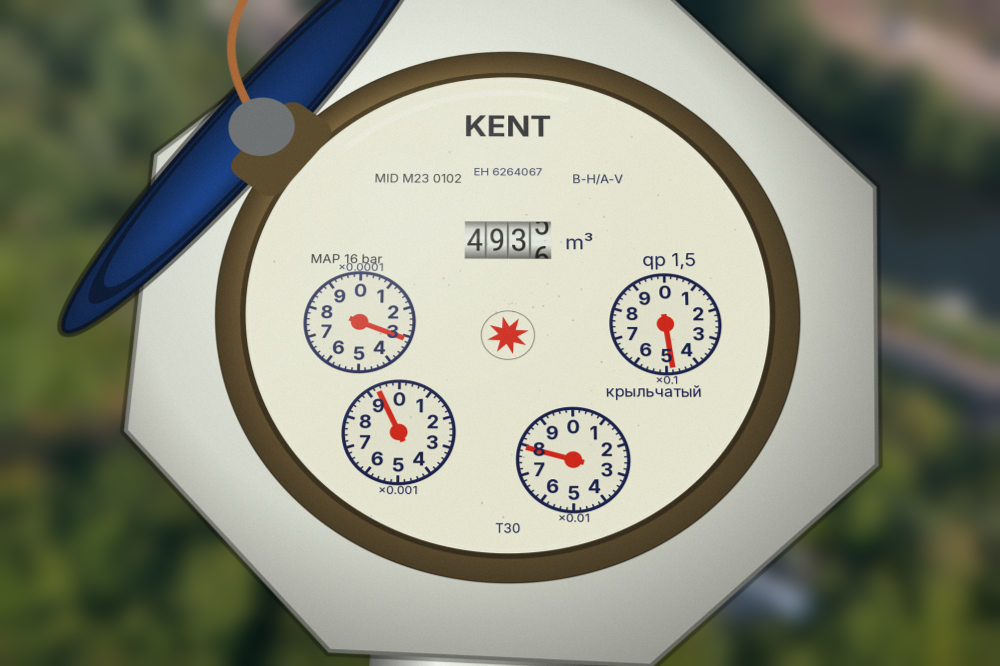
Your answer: 4935.4793 m³
